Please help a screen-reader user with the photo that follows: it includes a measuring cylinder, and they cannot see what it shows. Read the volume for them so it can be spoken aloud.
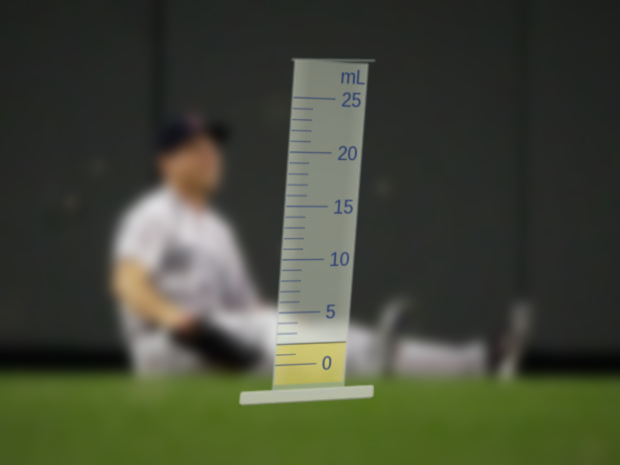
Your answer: 2 mL
